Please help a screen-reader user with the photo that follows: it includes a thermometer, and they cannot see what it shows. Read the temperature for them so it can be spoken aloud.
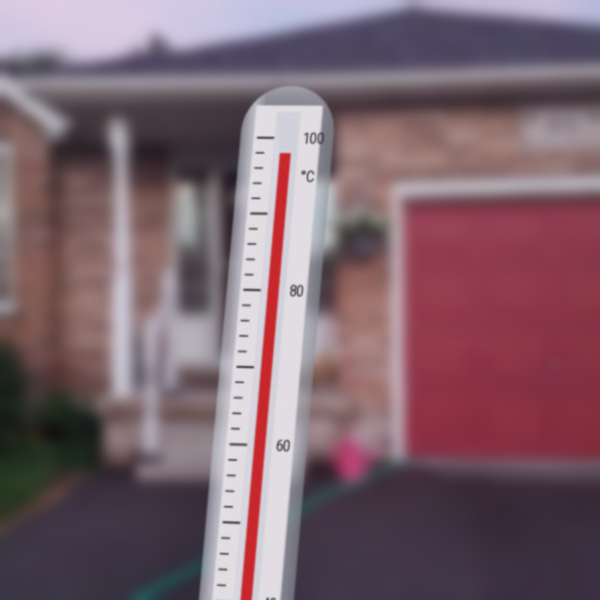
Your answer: 98 °C
